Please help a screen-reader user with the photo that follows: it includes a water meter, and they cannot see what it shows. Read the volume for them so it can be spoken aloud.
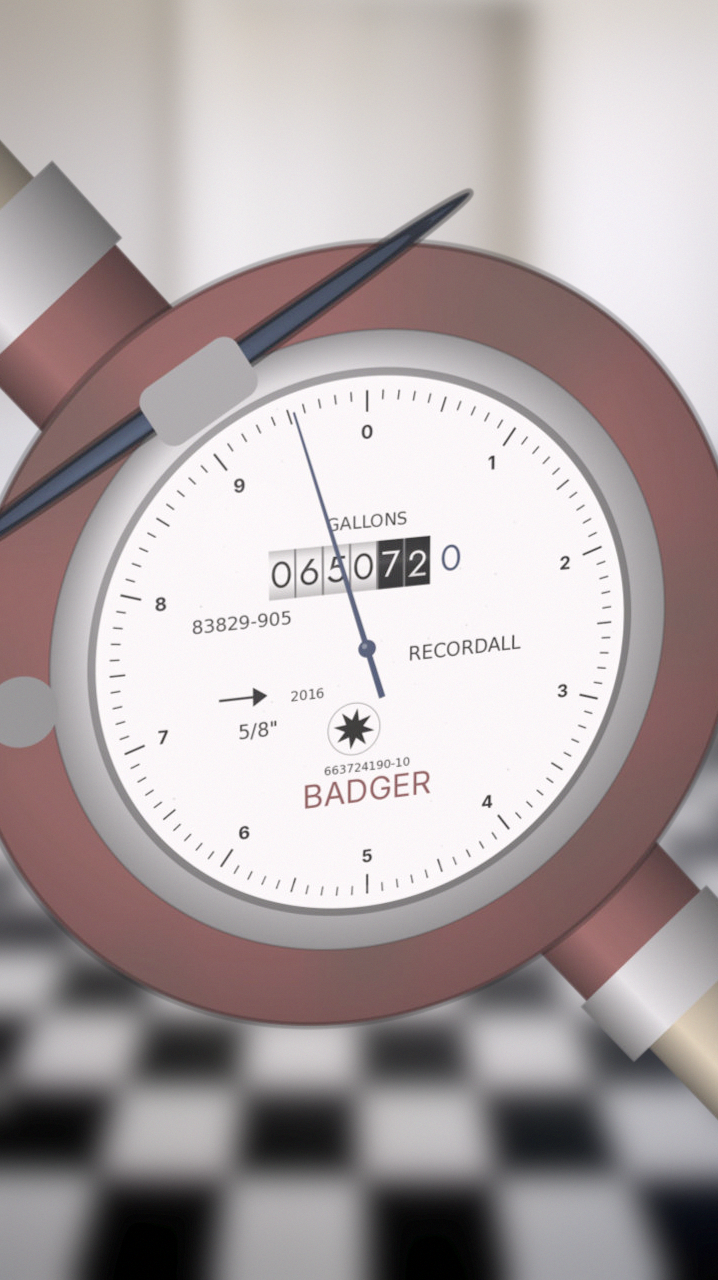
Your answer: 650719.5 gal
